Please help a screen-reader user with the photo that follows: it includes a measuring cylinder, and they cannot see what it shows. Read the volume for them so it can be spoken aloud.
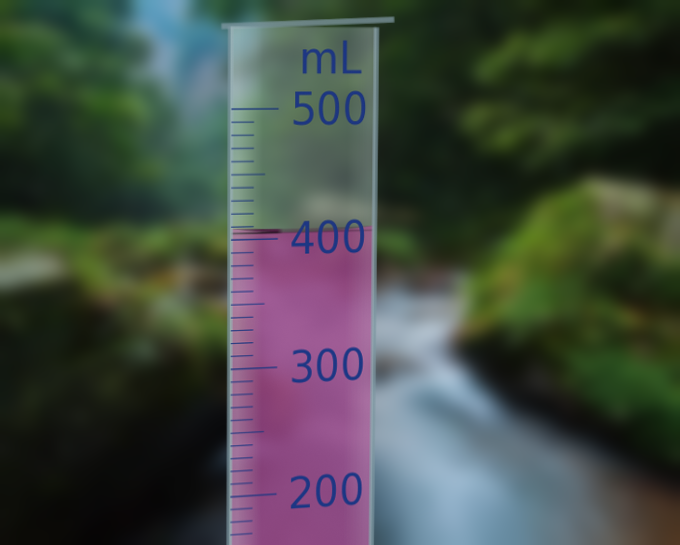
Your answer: 405 mL
